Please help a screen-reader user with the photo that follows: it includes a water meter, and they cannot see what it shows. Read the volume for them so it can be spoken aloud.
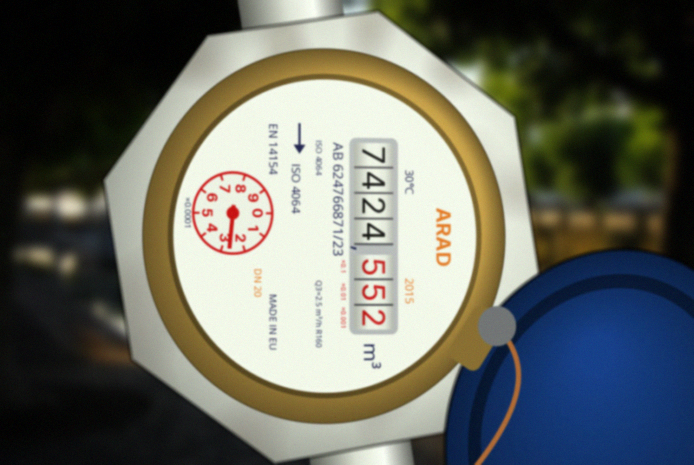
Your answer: 7424.5522 m³
